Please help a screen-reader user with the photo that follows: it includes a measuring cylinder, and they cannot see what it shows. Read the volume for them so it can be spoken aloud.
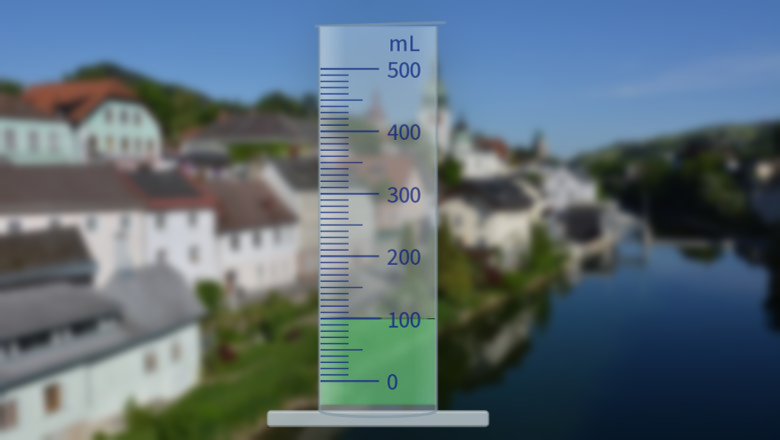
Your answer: 100 mL
